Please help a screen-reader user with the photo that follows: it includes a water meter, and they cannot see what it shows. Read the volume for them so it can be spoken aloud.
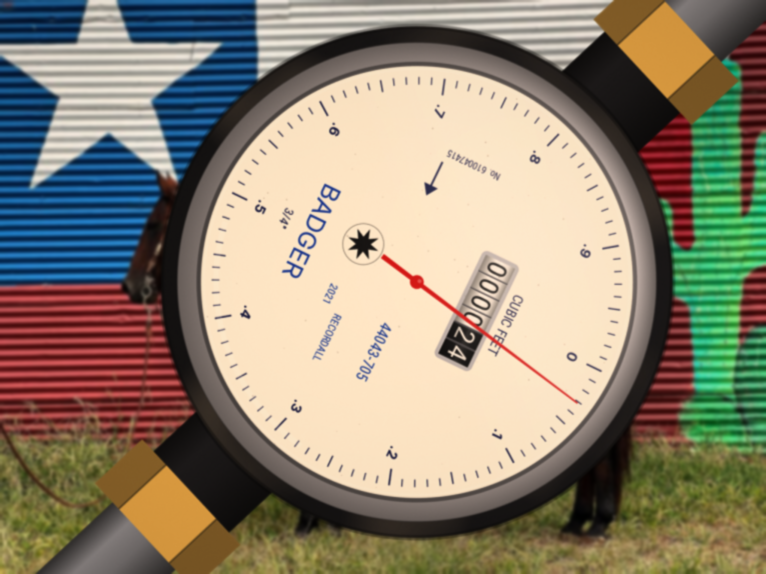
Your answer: 24.03 ft³
